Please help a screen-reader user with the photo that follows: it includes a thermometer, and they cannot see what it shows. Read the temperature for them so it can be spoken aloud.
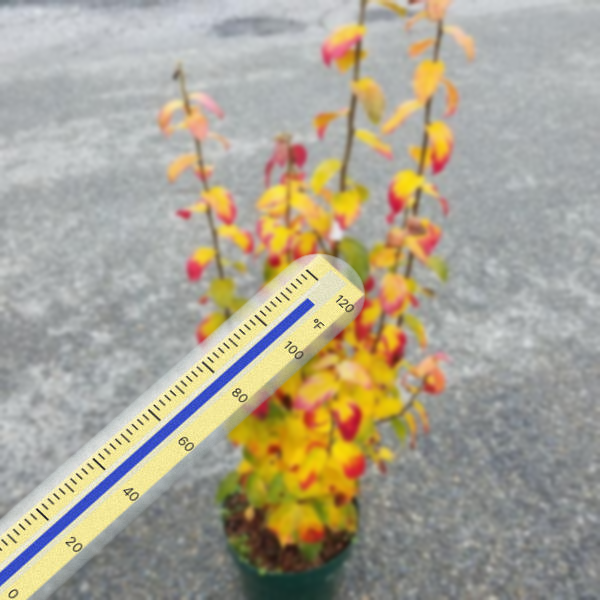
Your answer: 114 °F
